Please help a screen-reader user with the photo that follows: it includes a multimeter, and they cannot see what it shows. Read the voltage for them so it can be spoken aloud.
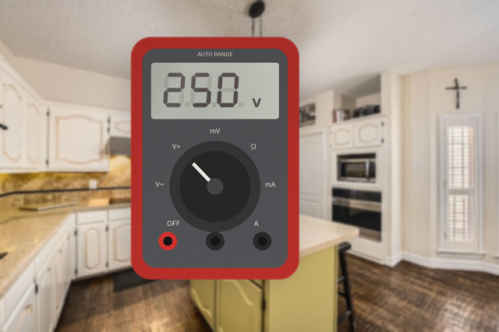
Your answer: 250 V
